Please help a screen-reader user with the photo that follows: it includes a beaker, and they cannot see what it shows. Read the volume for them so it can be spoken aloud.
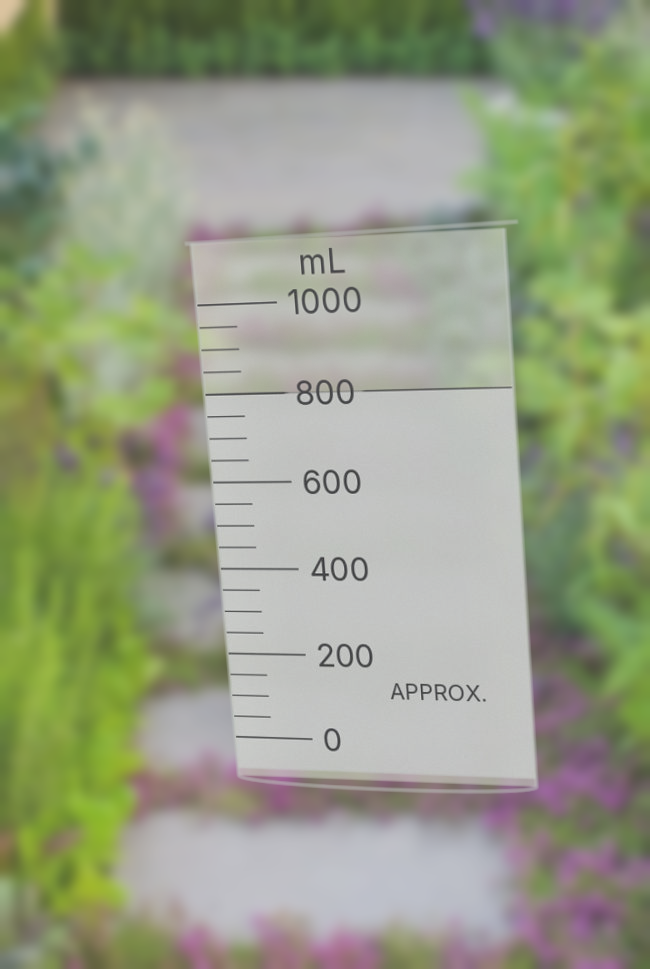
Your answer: 800 mL
